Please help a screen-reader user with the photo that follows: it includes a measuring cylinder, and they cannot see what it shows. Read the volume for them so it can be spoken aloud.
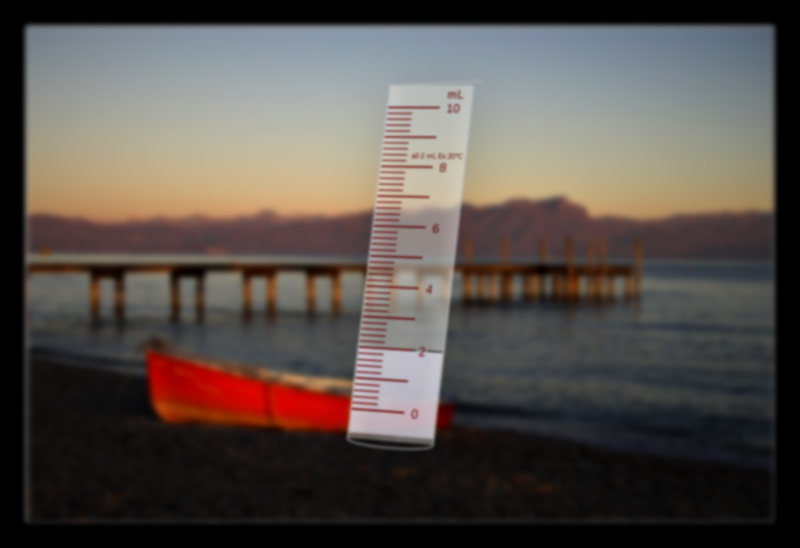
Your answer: 2 mL
